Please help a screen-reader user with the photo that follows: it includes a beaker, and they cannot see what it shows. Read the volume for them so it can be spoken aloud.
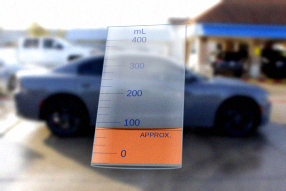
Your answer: 75 mL
